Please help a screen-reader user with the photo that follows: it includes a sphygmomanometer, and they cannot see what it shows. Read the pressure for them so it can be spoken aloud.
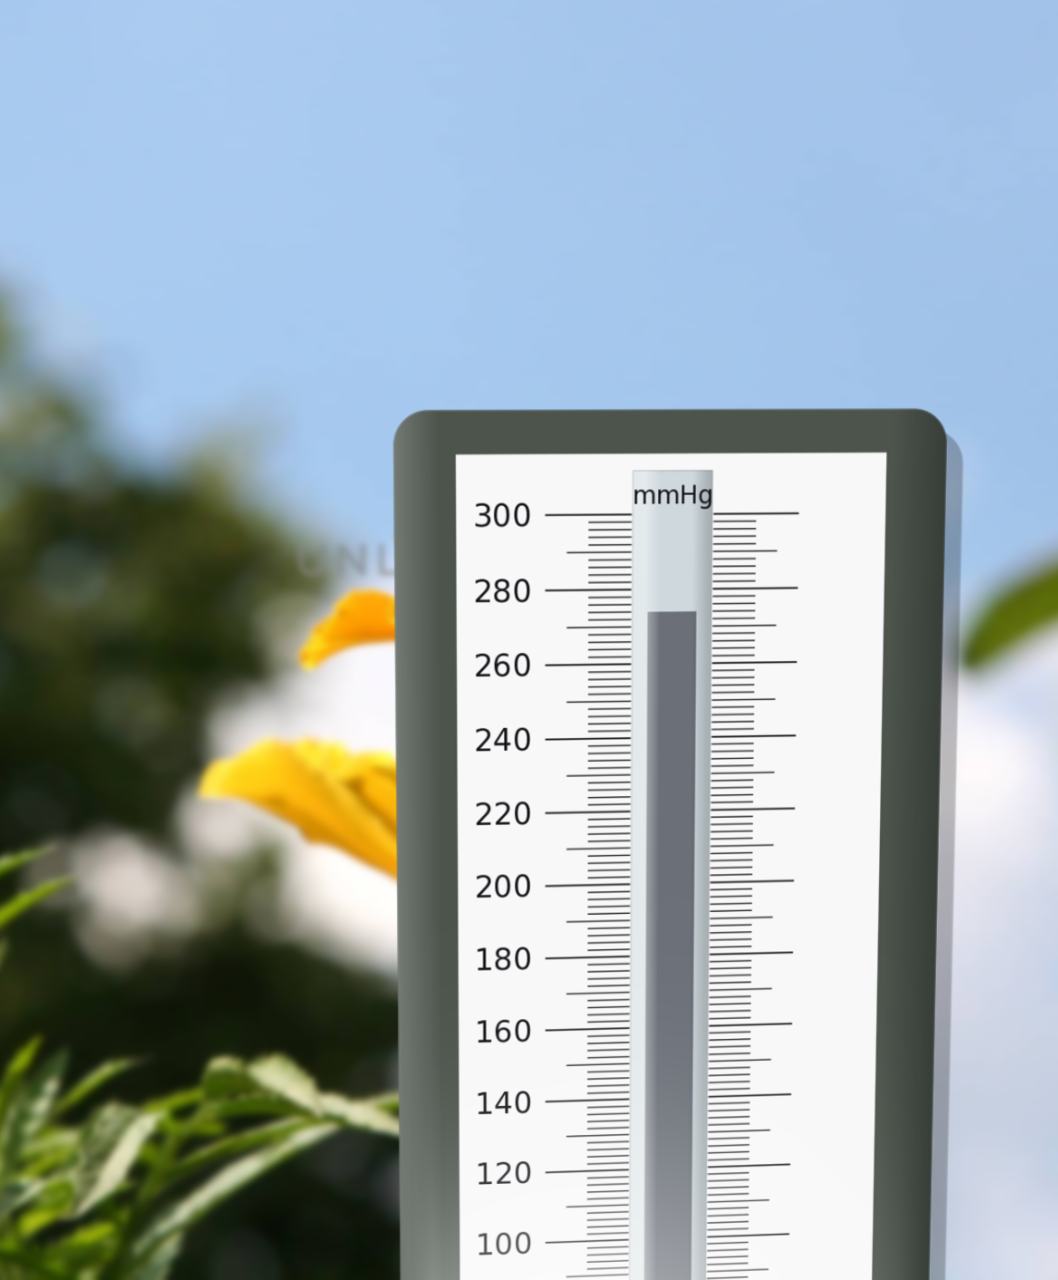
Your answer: 274 mmHg
